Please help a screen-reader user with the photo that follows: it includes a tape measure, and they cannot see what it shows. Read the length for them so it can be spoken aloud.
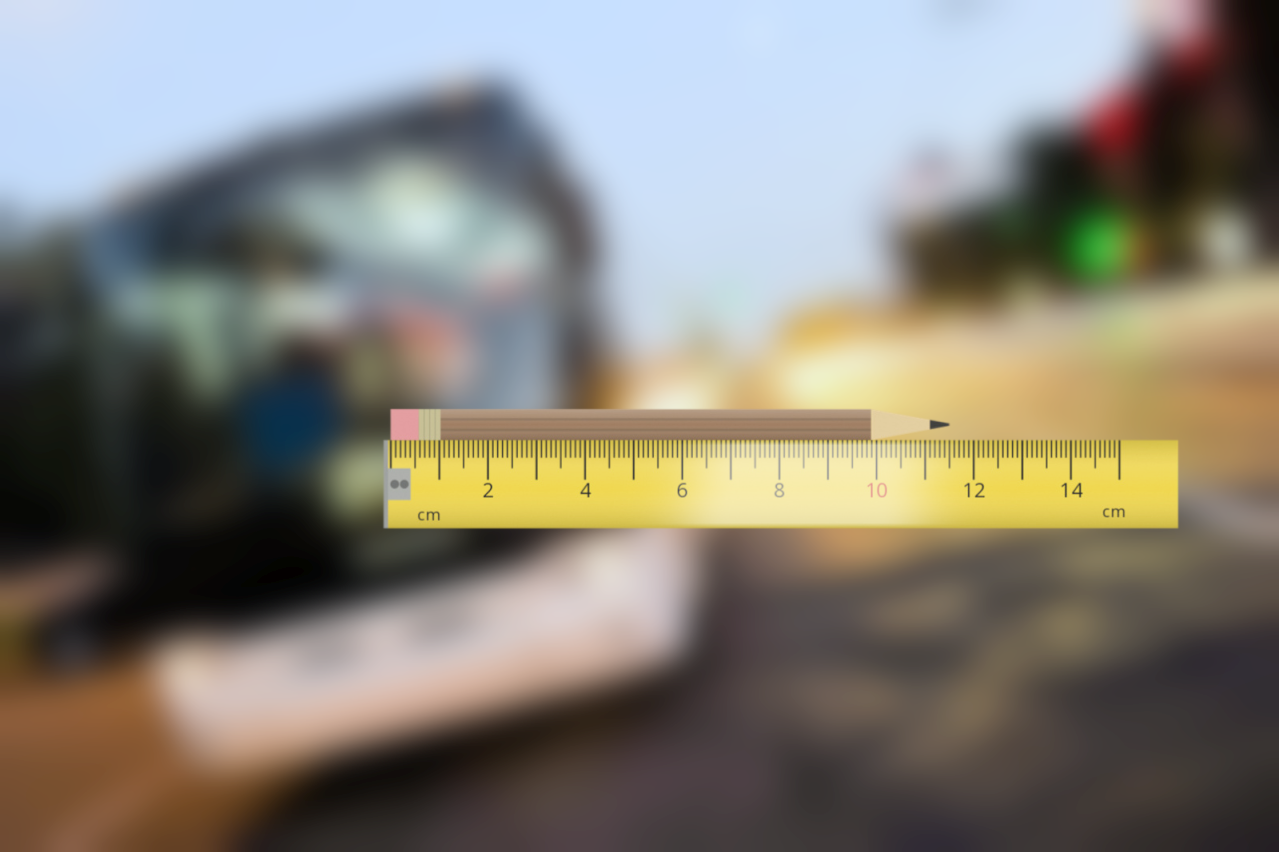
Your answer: 11.5 cm
